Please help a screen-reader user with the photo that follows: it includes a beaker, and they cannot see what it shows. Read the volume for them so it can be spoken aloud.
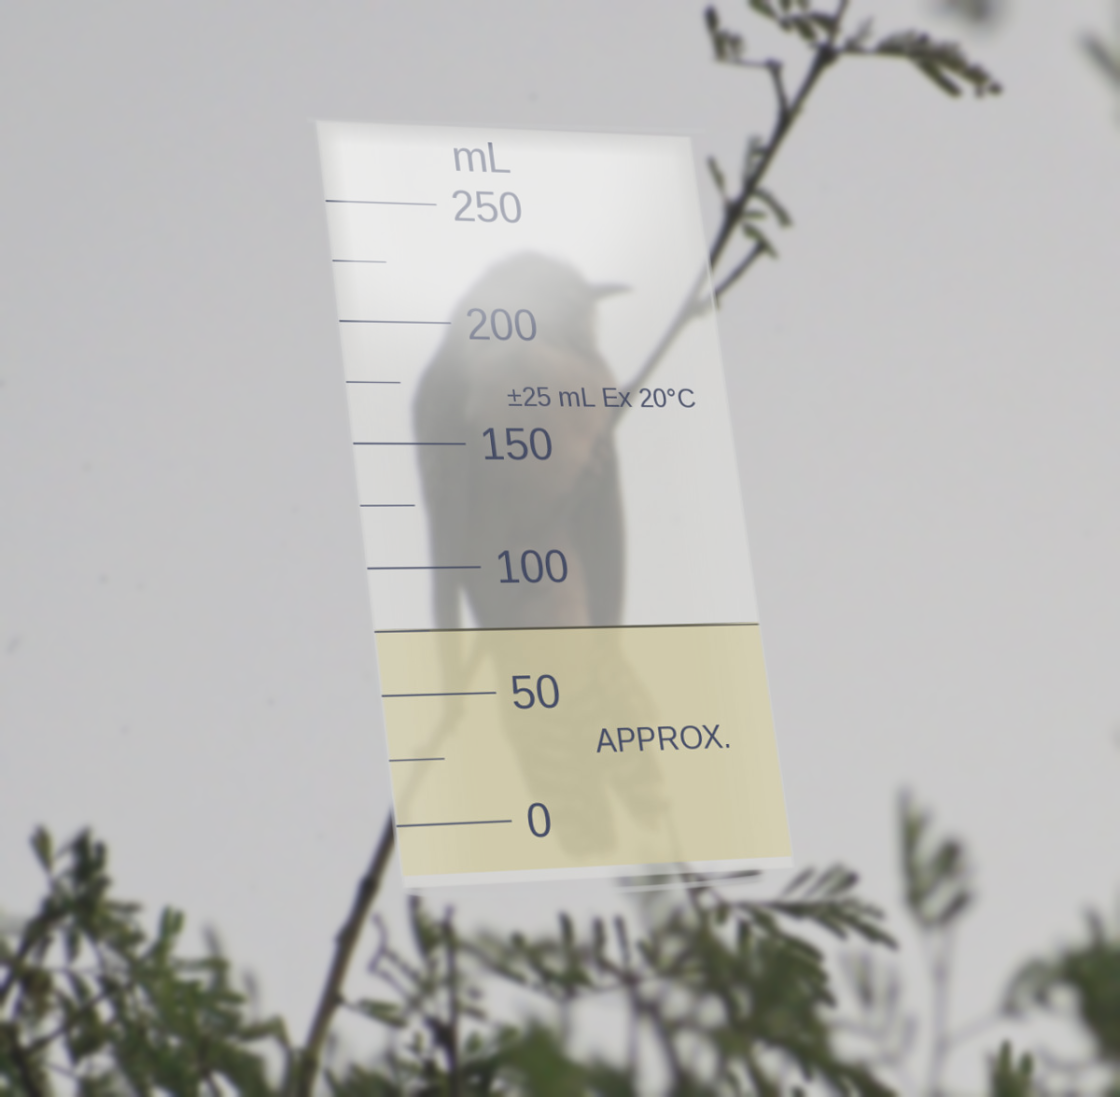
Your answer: 75 mL
